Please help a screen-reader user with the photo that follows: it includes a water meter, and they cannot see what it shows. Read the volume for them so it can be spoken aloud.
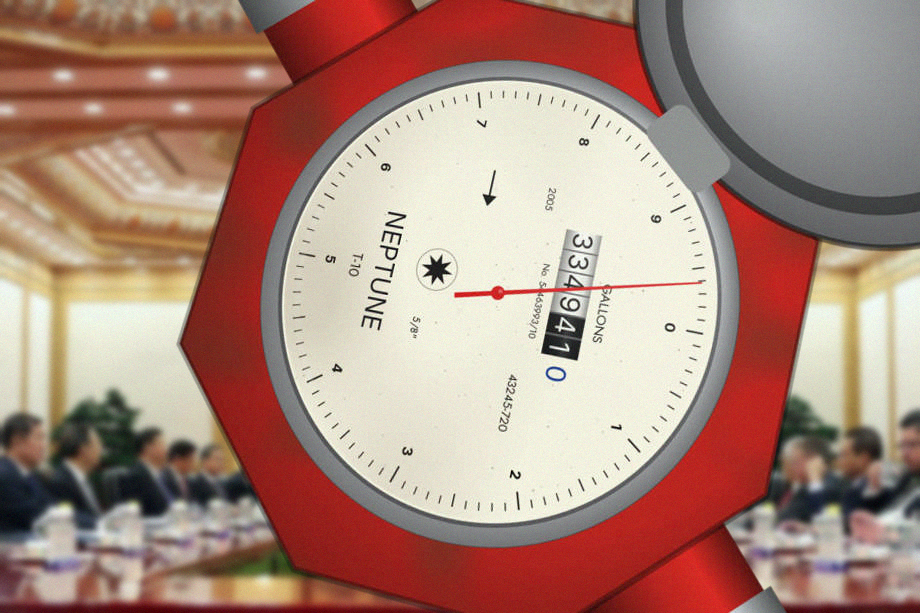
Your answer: 3349409.6 gal
